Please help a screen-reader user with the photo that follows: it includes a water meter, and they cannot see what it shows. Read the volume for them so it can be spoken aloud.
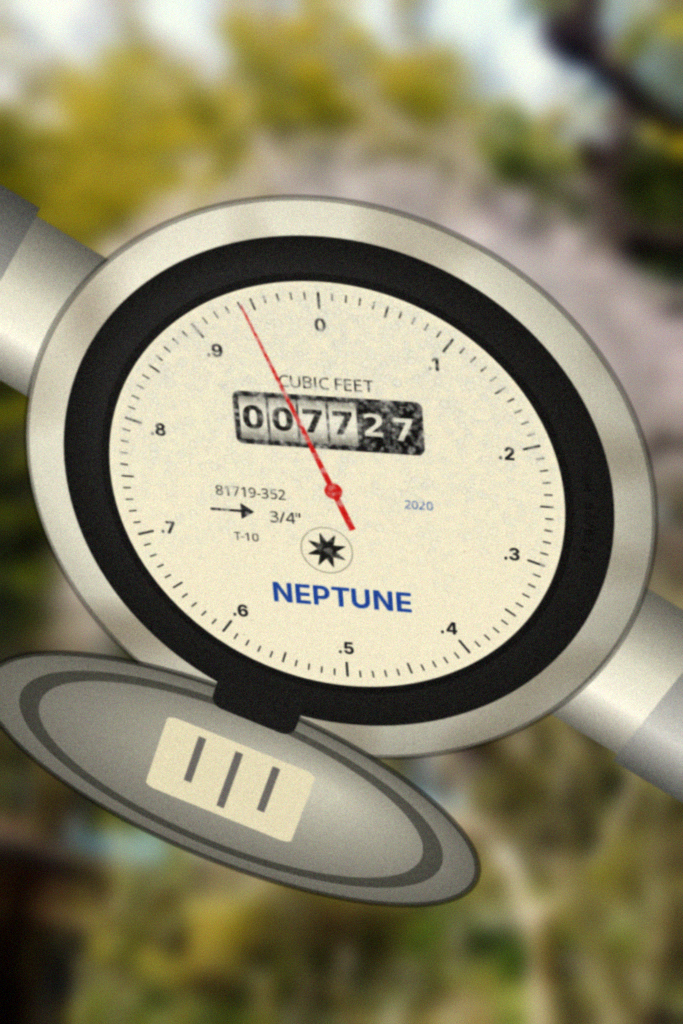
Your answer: 7726.94 ft³
